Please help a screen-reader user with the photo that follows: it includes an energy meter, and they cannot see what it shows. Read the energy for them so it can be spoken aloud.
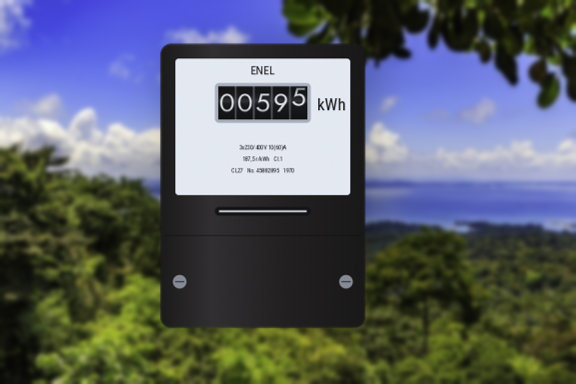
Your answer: 595 kWh
